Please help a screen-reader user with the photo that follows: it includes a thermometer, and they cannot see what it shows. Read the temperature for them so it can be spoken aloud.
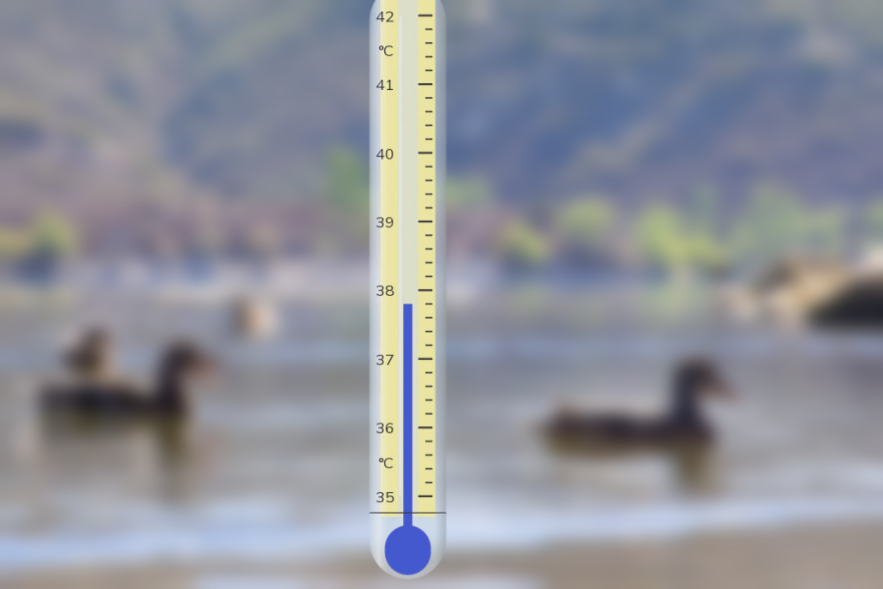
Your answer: 37.8 °C
